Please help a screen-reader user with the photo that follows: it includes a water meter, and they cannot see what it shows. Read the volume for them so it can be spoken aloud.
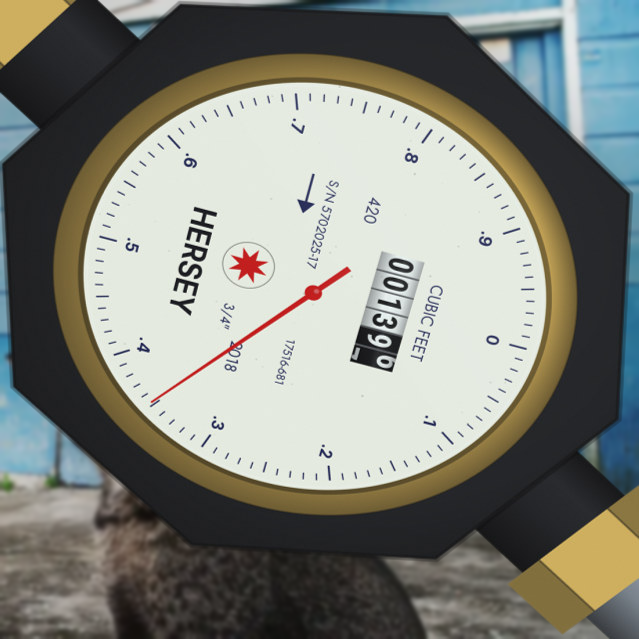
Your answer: 1396.35 ft³
